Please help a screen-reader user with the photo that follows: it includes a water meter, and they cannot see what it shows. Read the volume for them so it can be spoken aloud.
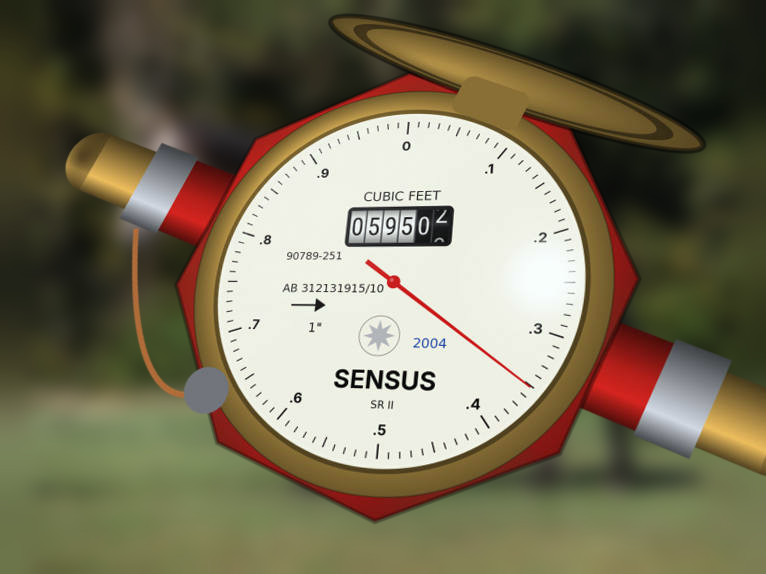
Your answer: 59502.35 ft³
